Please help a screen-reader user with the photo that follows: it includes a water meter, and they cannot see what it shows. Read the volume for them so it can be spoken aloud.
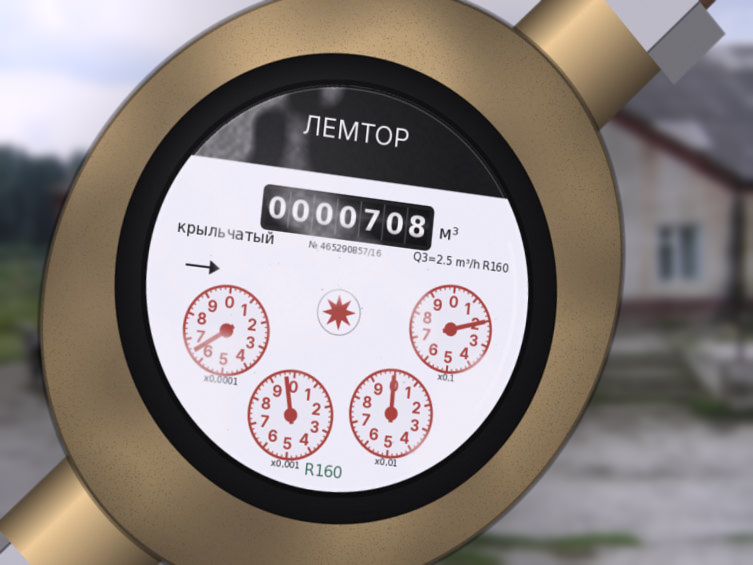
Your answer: 708.1996 m³
